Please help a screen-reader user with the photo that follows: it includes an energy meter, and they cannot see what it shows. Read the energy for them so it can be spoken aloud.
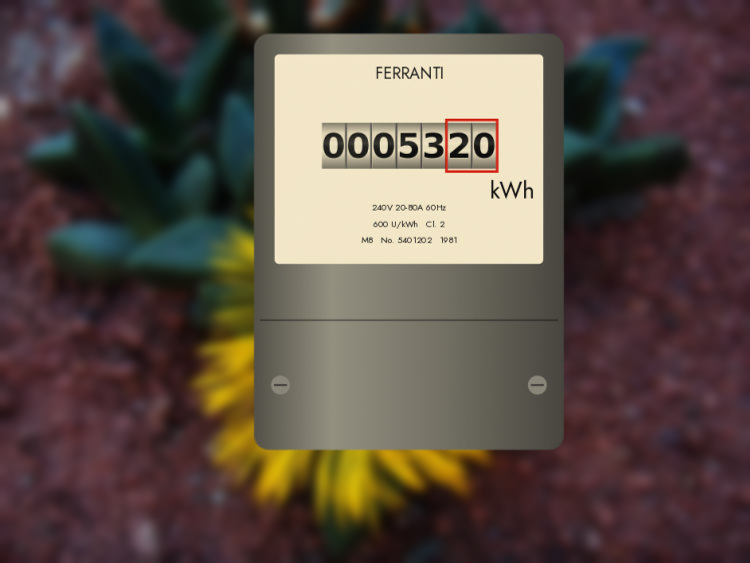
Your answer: 53.20 kWh
